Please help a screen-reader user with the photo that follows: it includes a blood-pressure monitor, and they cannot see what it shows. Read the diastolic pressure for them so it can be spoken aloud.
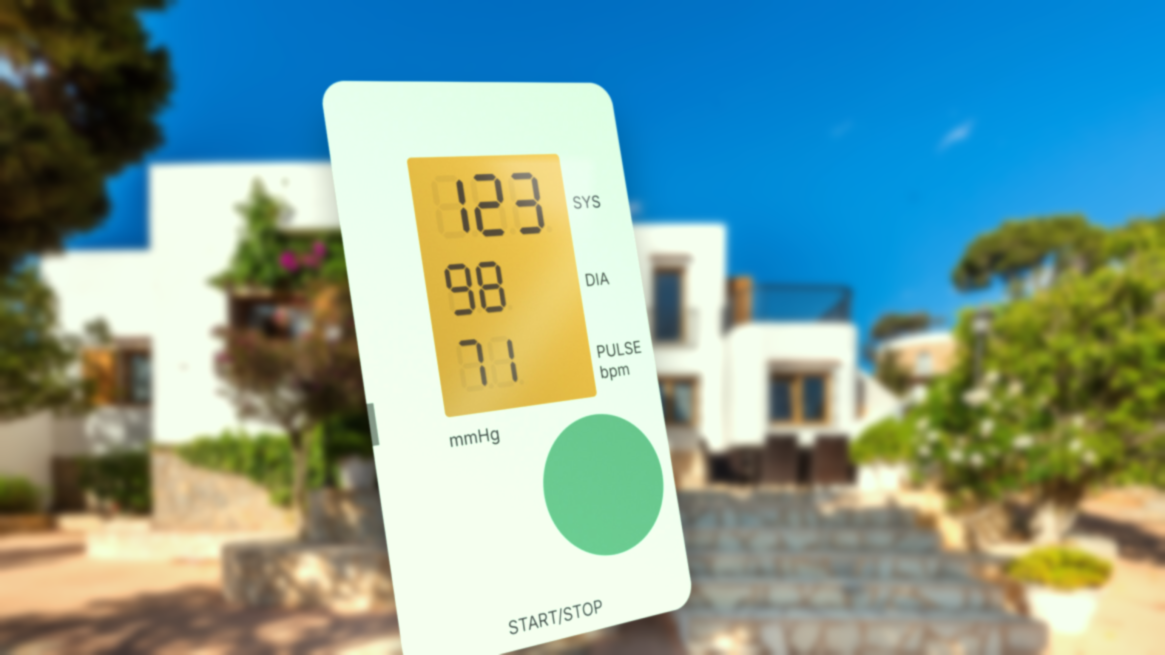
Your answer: 98 mmHg
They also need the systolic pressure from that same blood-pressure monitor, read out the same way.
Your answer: 123 mmHg
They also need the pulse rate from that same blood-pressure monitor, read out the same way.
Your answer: 71 bpm
